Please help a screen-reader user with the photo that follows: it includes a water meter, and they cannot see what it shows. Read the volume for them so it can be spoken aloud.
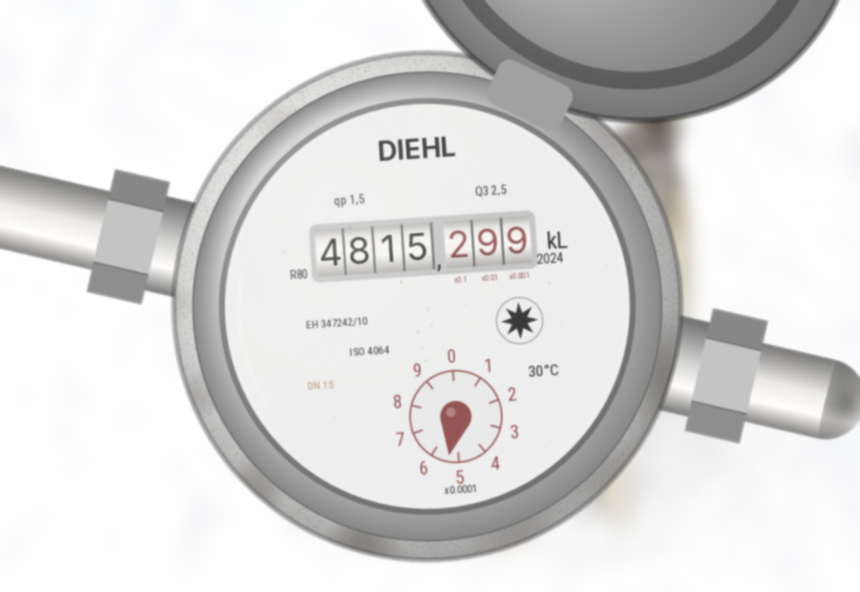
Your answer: 4815.2995 kL
